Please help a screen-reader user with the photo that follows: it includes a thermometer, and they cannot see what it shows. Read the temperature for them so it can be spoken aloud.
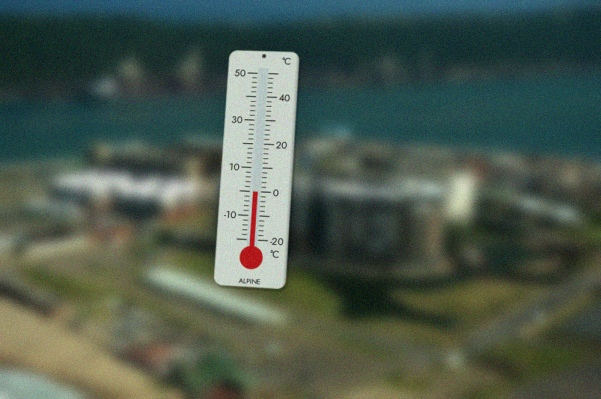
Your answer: 0 °C
